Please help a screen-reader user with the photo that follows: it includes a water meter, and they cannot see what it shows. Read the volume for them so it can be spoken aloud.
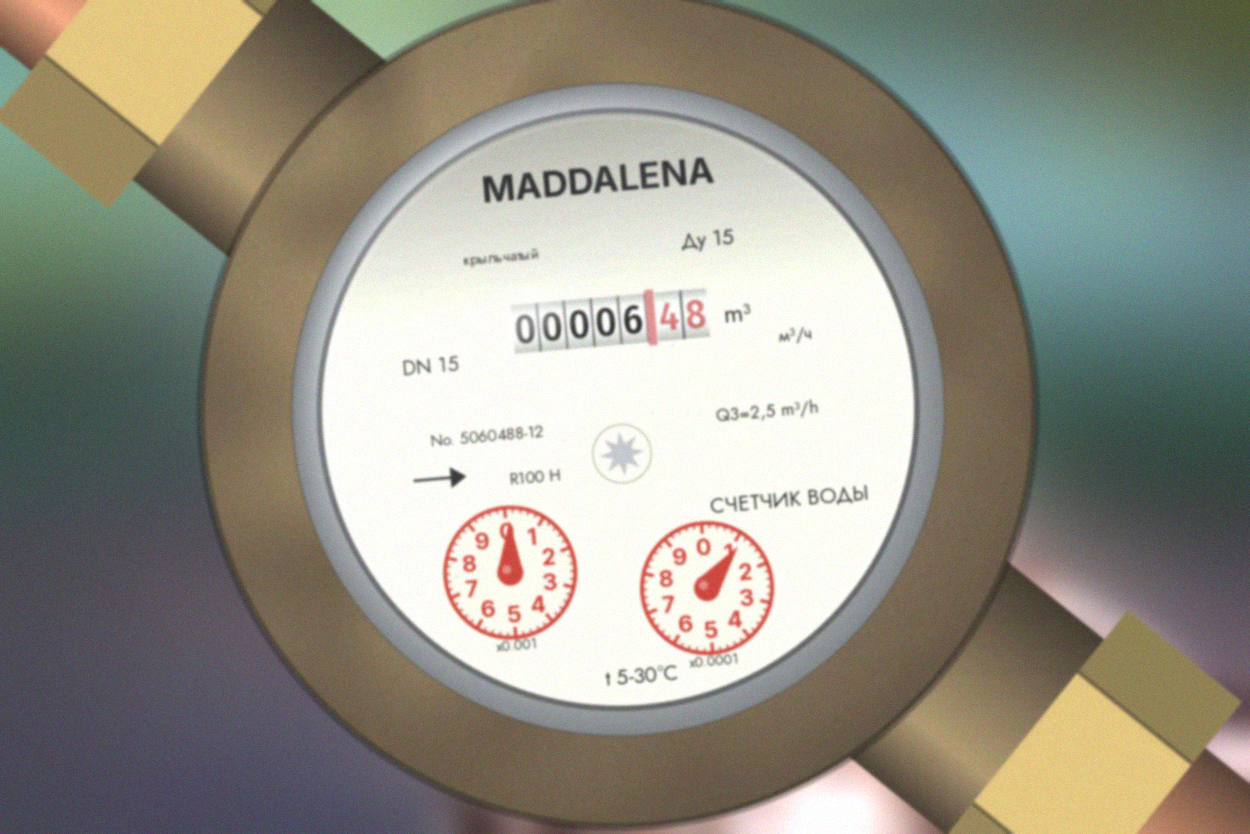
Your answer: 6.4801 m³
